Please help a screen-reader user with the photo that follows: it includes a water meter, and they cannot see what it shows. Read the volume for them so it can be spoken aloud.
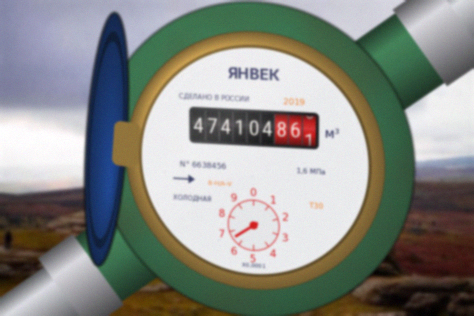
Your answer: 474104.8606 m³
